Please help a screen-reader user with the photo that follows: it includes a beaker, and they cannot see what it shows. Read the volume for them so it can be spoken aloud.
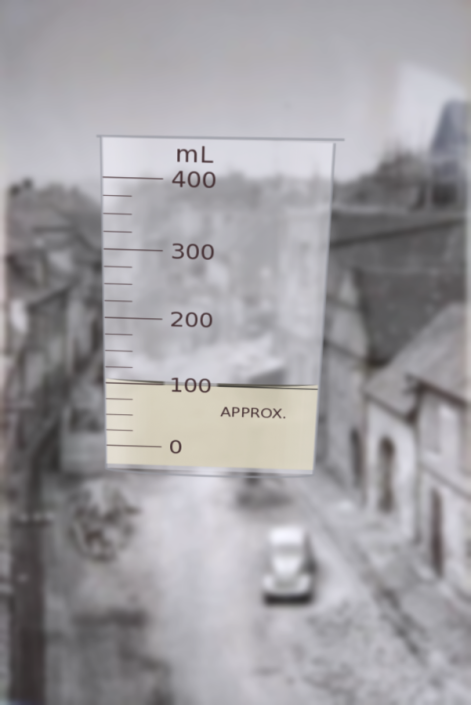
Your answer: 100 mL
